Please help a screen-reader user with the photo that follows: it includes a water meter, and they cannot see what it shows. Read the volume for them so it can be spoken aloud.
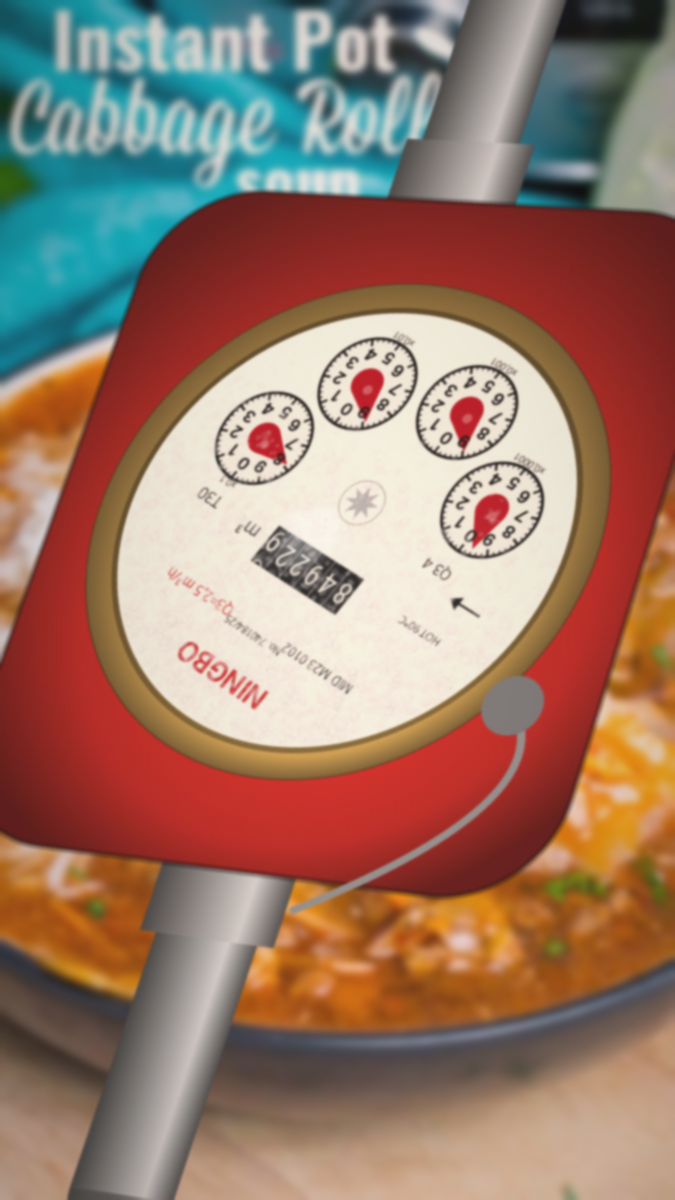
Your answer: 849228.7889 m³
